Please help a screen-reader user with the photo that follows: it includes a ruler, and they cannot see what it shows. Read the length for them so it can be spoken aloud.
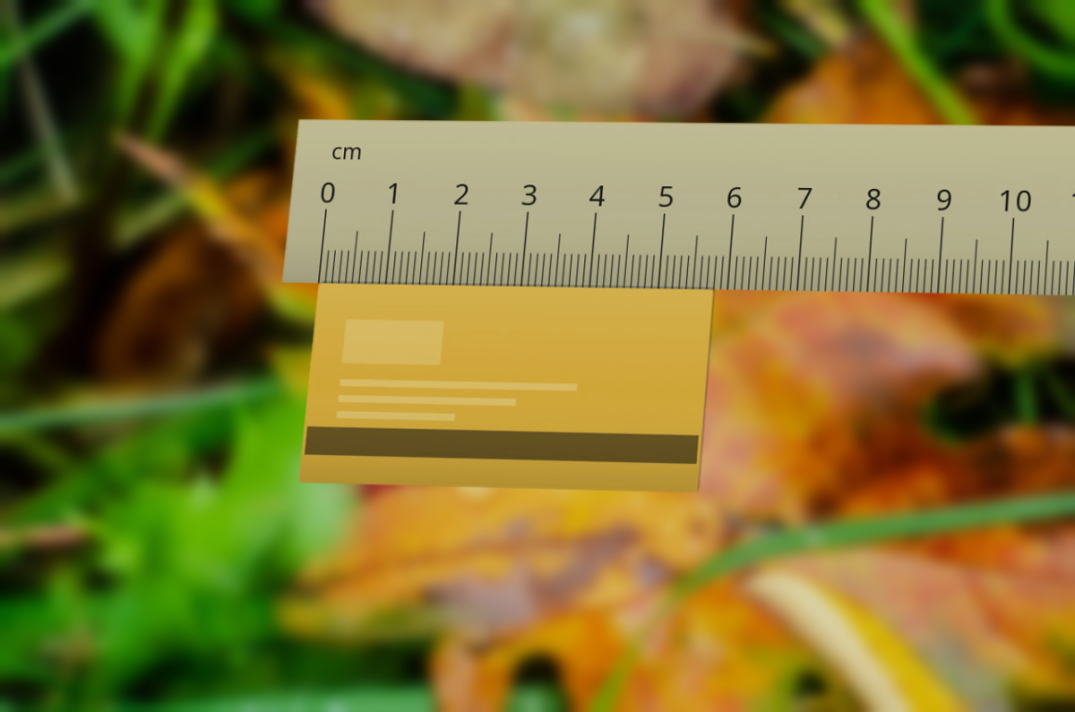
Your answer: 5.8 cm
